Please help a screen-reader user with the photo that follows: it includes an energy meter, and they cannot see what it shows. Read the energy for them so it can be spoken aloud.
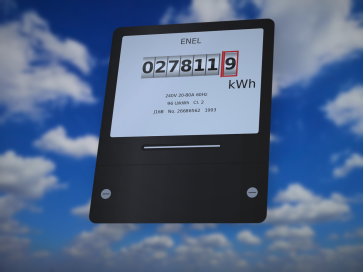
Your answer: 27811.9 kWh
